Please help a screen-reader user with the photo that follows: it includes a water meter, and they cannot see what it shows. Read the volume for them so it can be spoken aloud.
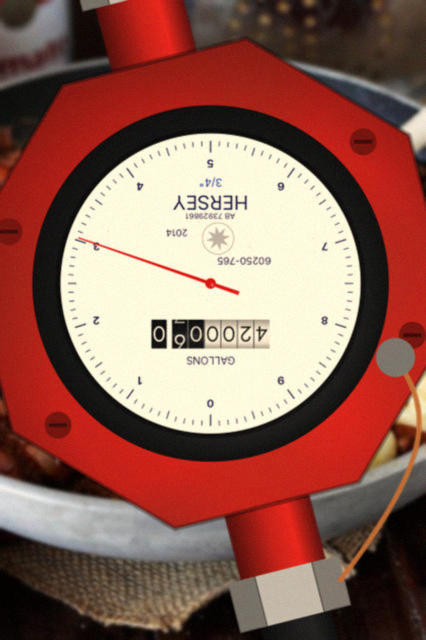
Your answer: 4200063.0 gal
